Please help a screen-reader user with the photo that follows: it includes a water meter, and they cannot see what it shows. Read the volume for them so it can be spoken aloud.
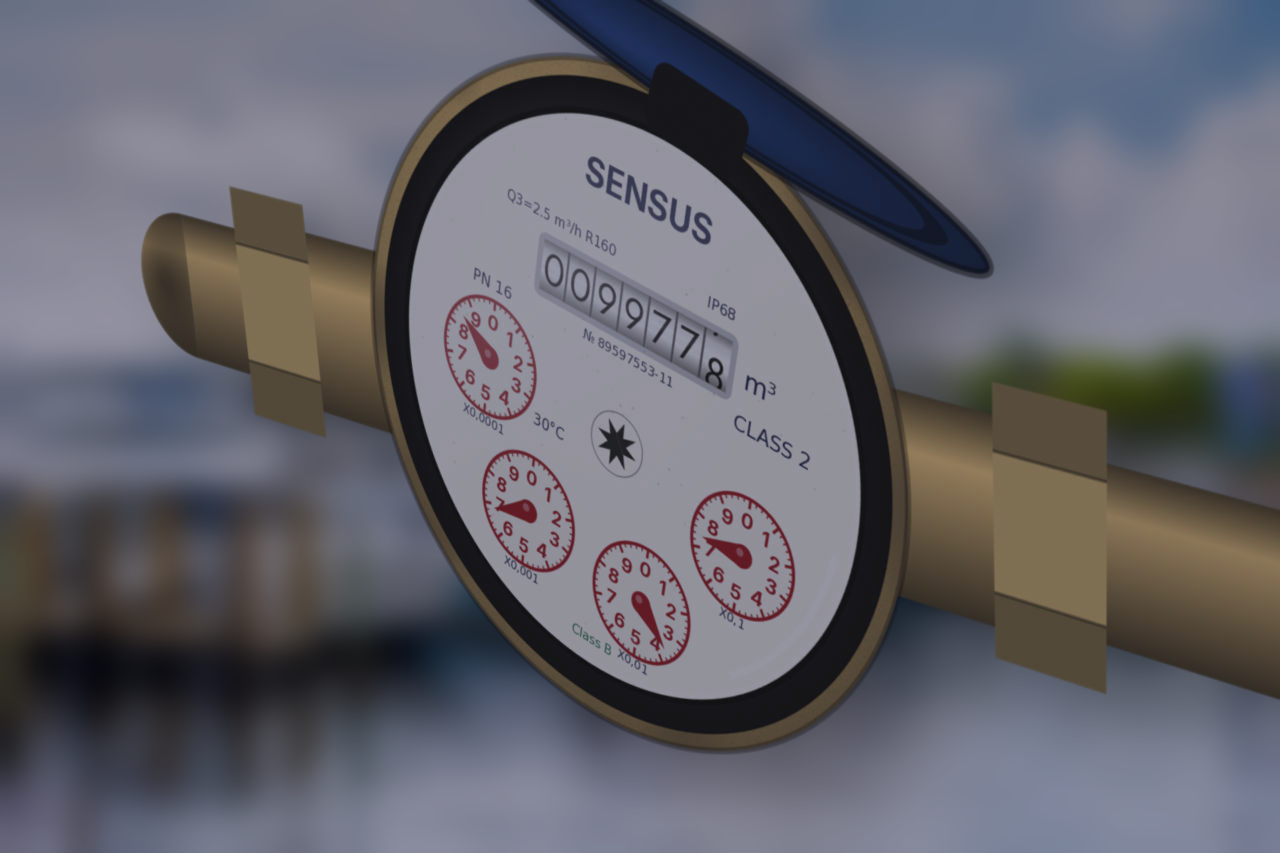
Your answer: 99777.7368 m³
